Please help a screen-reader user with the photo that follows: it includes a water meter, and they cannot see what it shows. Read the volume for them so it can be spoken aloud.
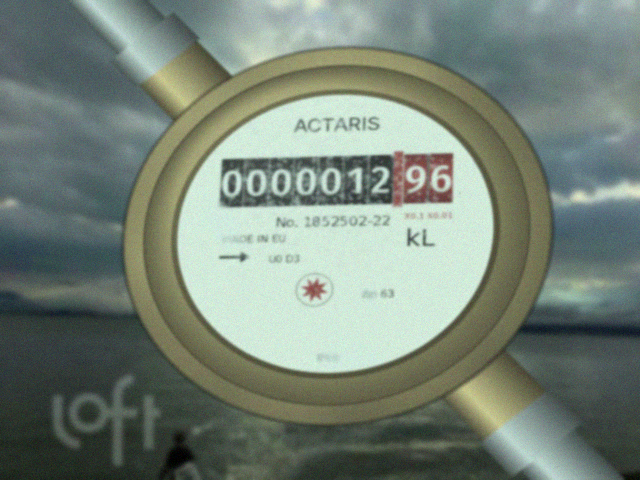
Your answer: 12.96 kL
